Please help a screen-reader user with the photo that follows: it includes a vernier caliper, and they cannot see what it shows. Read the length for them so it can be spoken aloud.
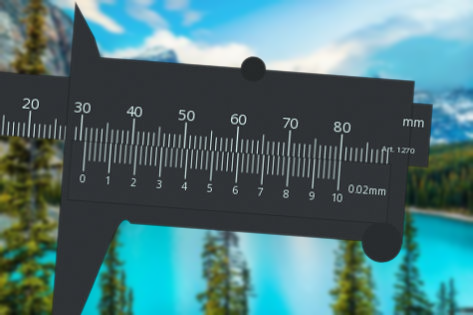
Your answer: 31.0 mm
